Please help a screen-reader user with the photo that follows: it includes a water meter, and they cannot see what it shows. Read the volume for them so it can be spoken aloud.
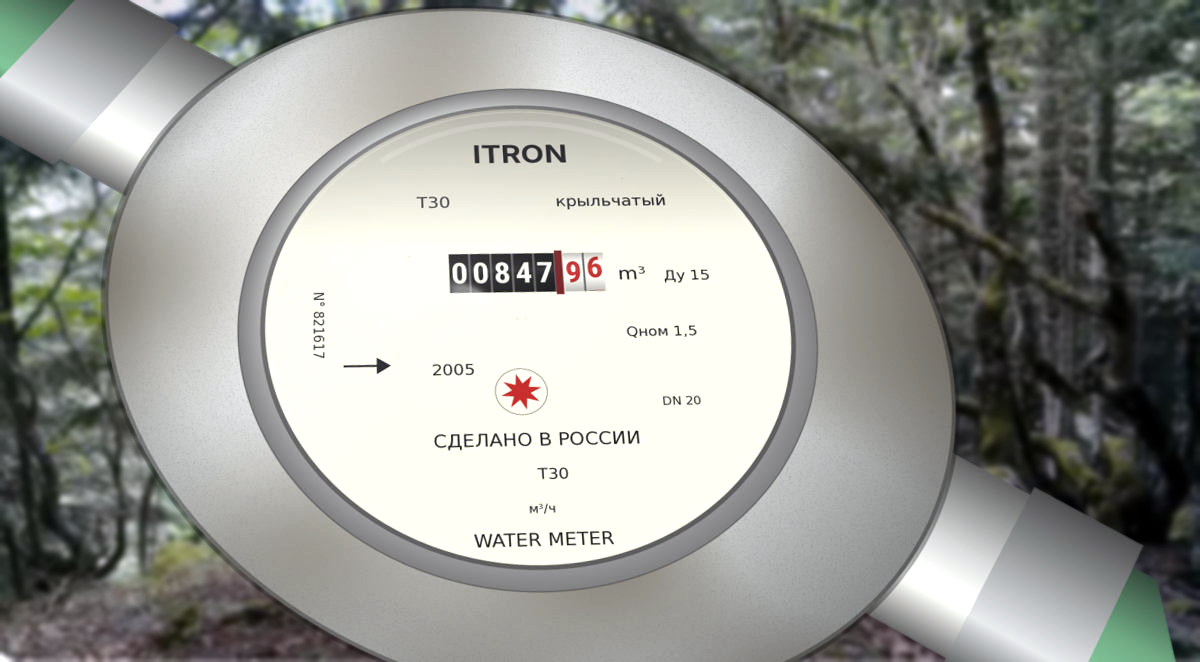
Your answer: 847.96 m³
